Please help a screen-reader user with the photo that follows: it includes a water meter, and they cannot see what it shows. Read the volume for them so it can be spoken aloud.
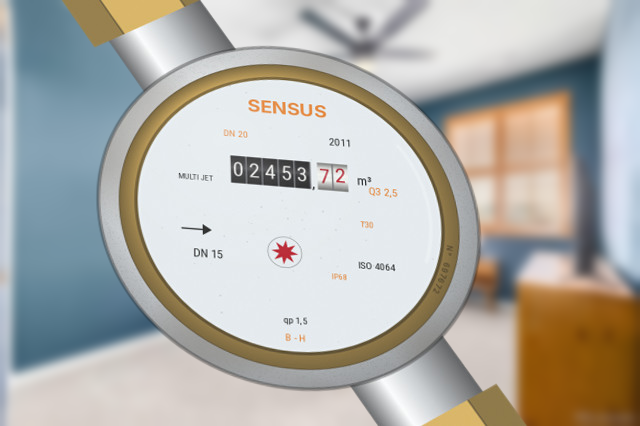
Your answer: 2453.72 m³
